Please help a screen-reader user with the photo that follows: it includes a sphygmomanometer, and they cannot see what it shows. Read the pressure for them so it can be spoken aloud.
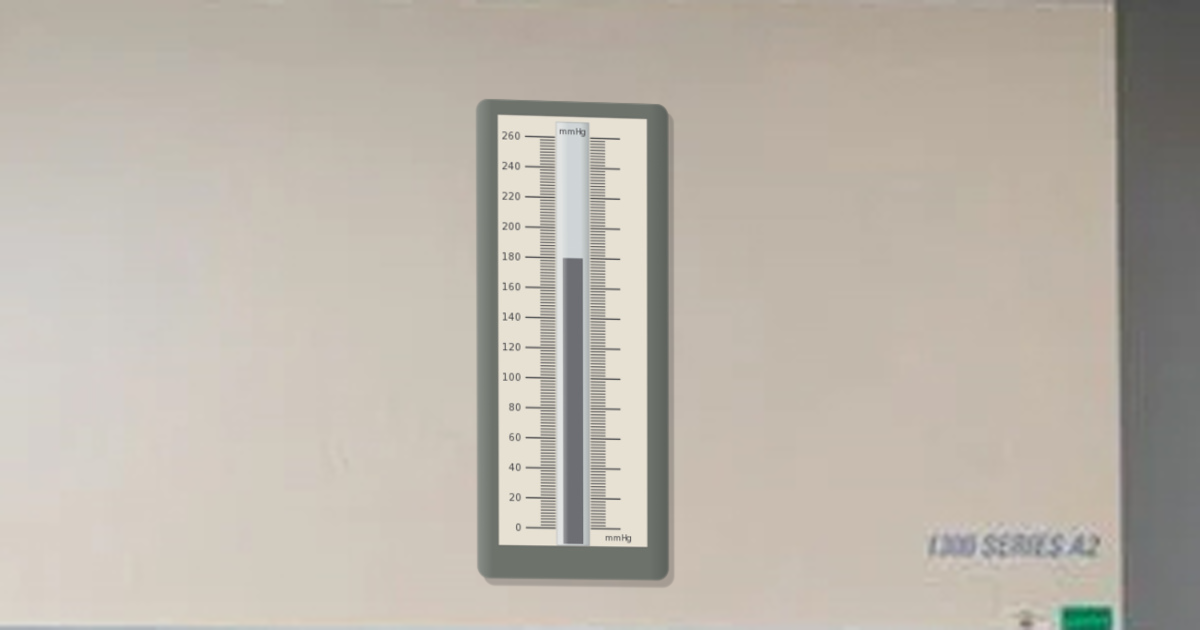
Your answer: 180 mmHg
